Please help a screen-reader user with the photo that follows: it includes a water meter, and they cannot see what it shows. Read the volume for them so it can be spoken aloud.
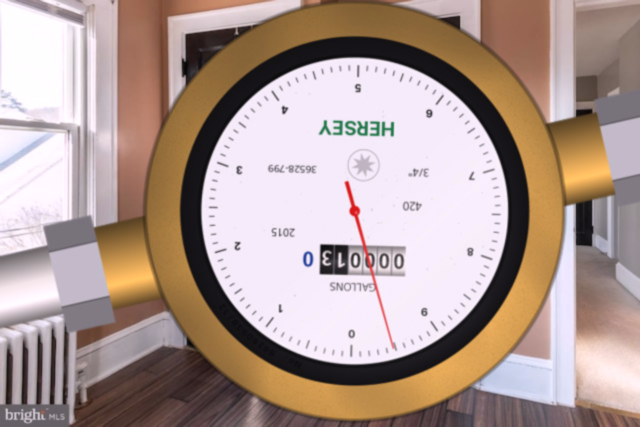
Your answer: 129.5 gal
